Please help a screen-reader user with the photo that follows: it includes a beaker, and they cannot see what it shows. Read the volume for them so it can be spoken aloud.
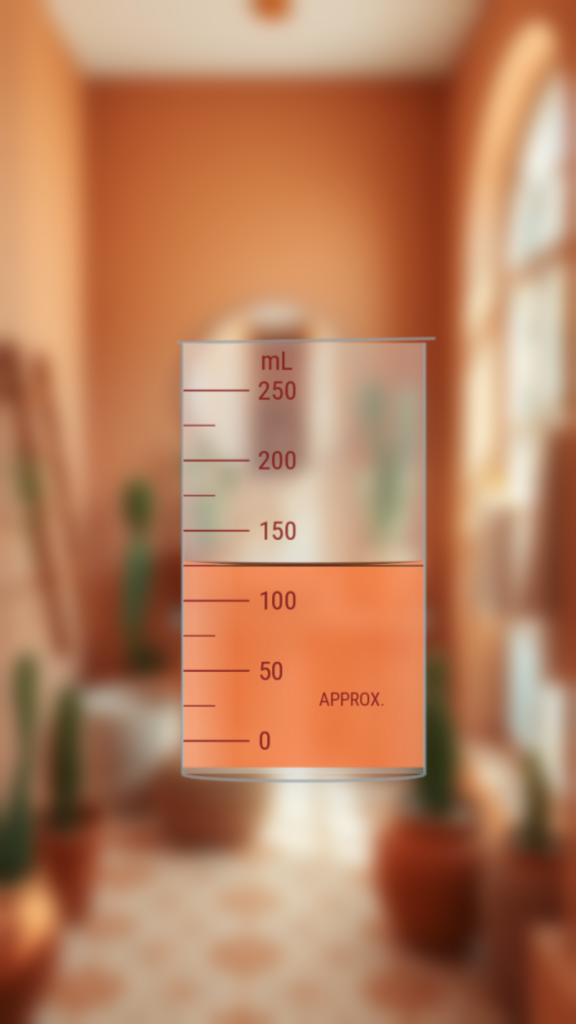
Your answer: 125 mL
